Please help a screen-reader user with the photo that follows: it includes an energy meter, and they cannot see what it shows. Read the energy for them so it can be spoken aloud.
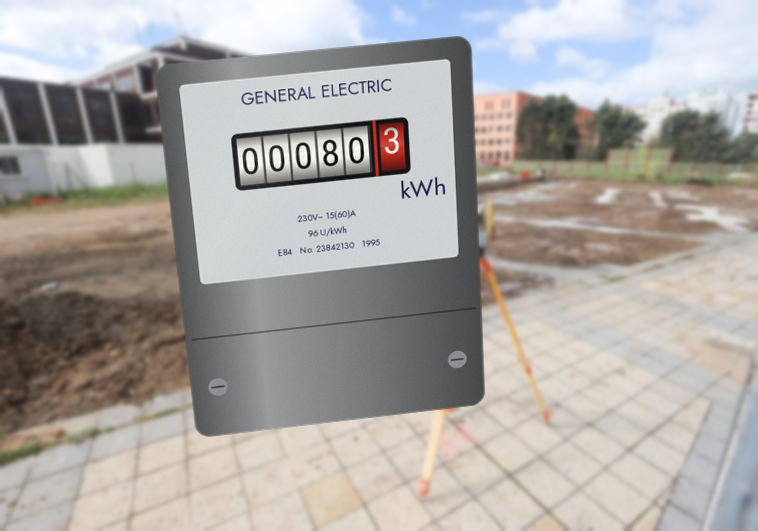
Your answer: 80.3 kWh
